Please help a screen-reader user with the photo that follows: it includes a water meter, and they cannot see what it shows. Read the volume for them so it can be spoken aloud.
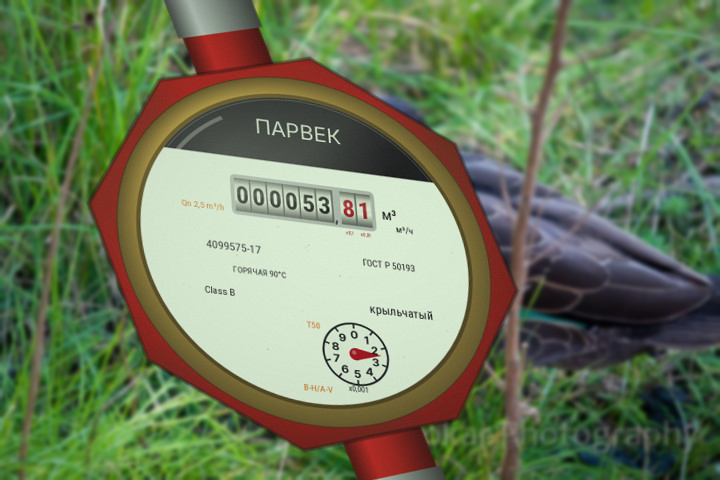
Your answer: 53.812 m³
